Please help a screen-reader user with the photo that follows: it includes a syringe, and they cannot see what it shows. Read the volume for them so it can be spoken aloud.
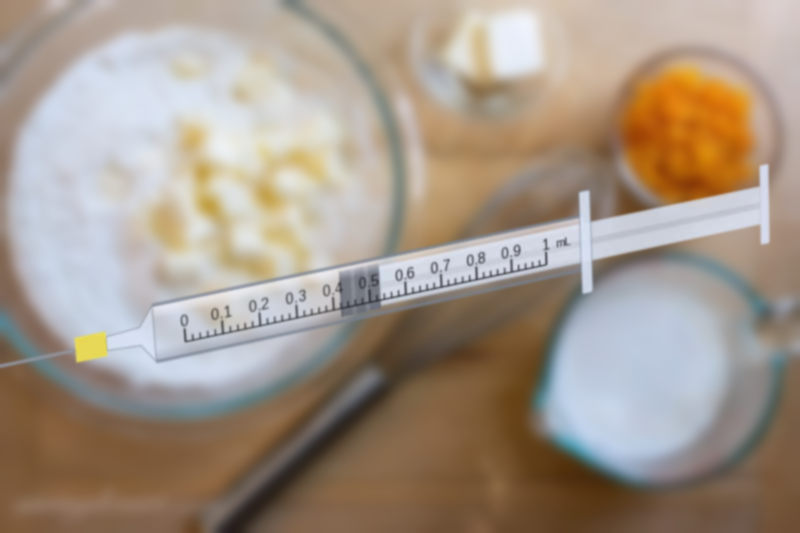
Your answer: 0.42 mL
